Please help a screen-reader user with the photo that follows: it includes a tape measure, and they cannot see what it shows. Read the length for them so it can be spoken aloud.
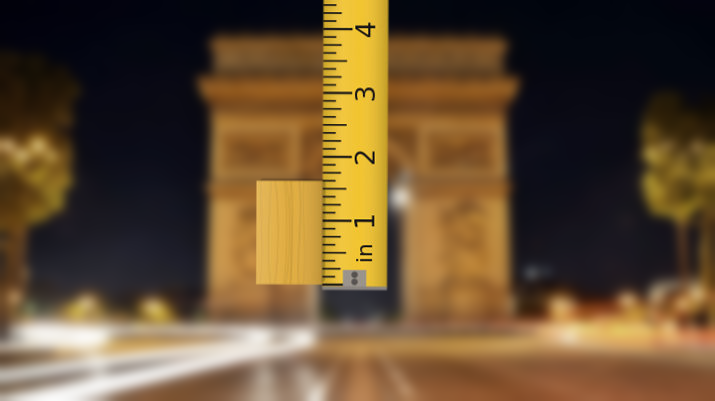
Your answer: 1.625 in
